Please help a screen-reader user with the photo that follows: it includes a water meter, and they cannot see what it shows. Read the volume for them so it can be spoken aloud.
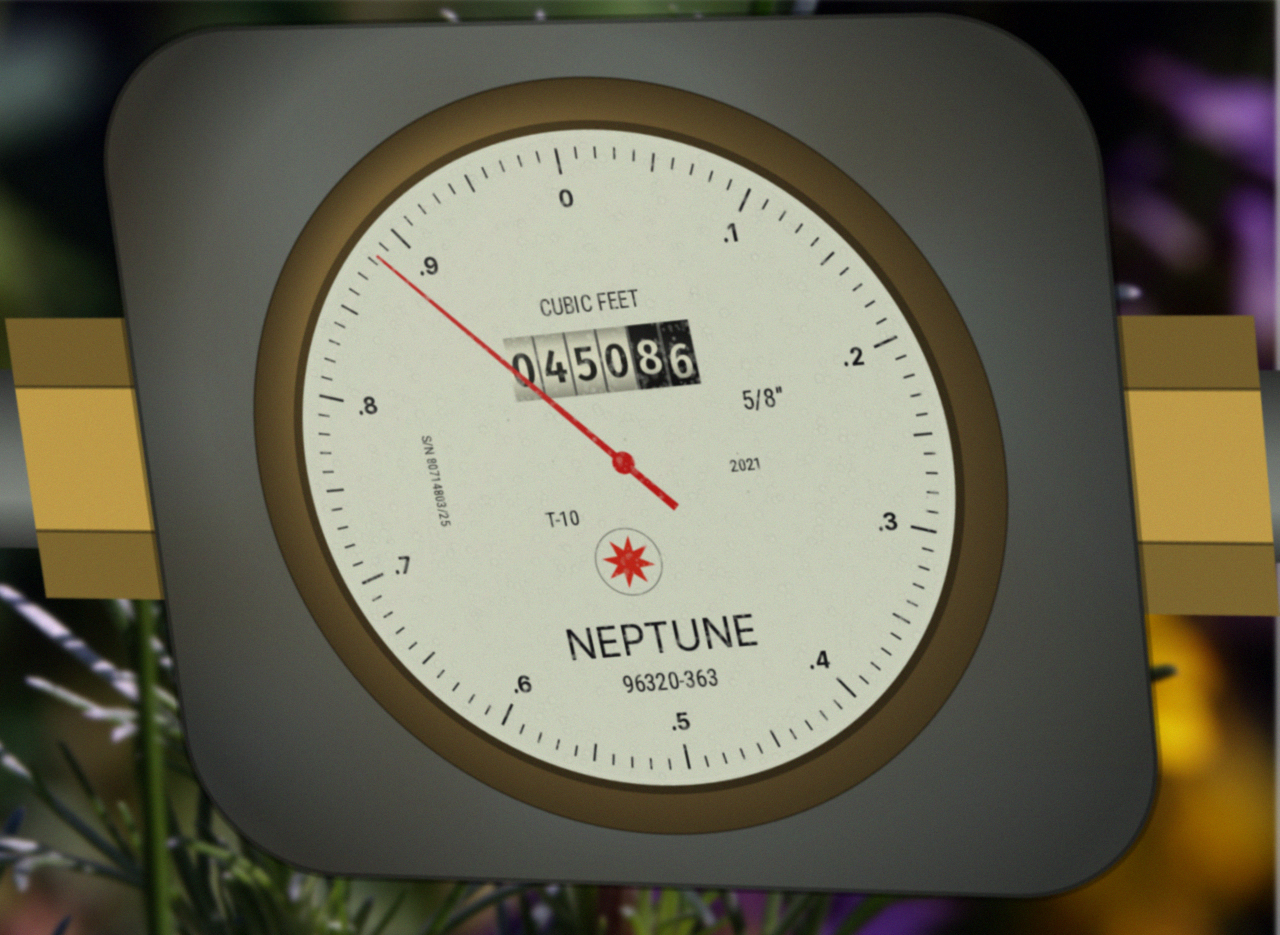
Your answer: 45085.88 ft³
